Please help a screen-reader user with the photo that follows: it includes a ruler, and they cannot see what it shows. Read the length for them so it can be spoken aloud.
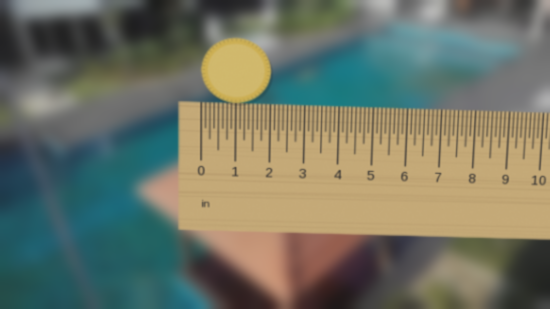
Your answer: 2 in
